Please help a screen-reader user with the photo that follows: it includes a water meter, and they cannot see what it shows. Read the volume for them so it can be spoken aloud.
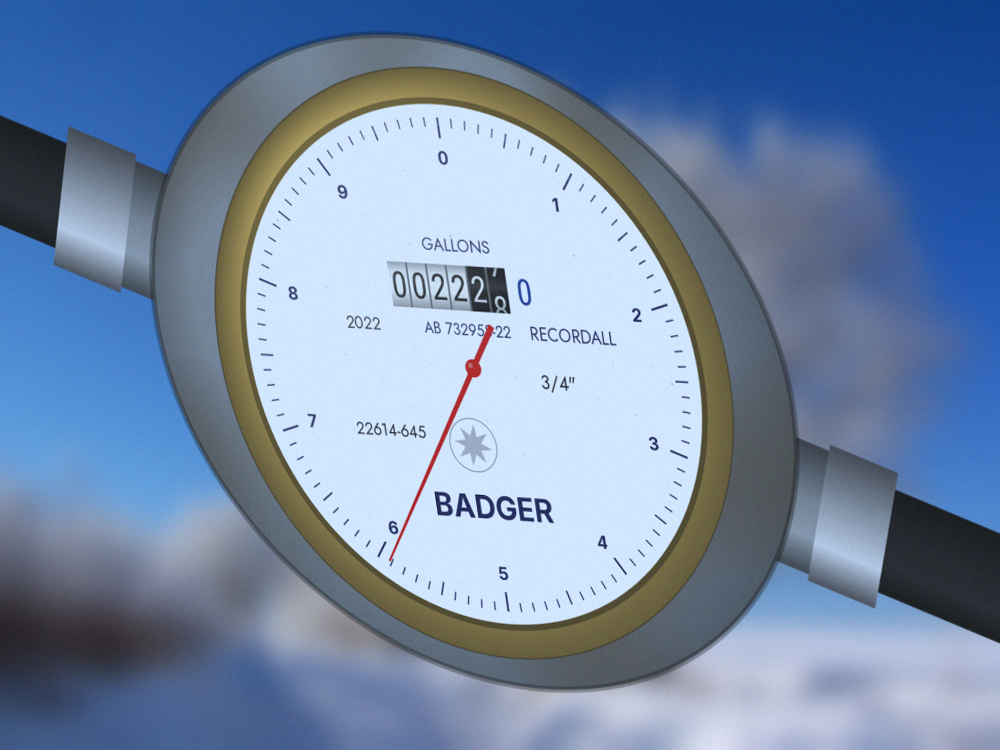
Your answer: 22275.9 gal
